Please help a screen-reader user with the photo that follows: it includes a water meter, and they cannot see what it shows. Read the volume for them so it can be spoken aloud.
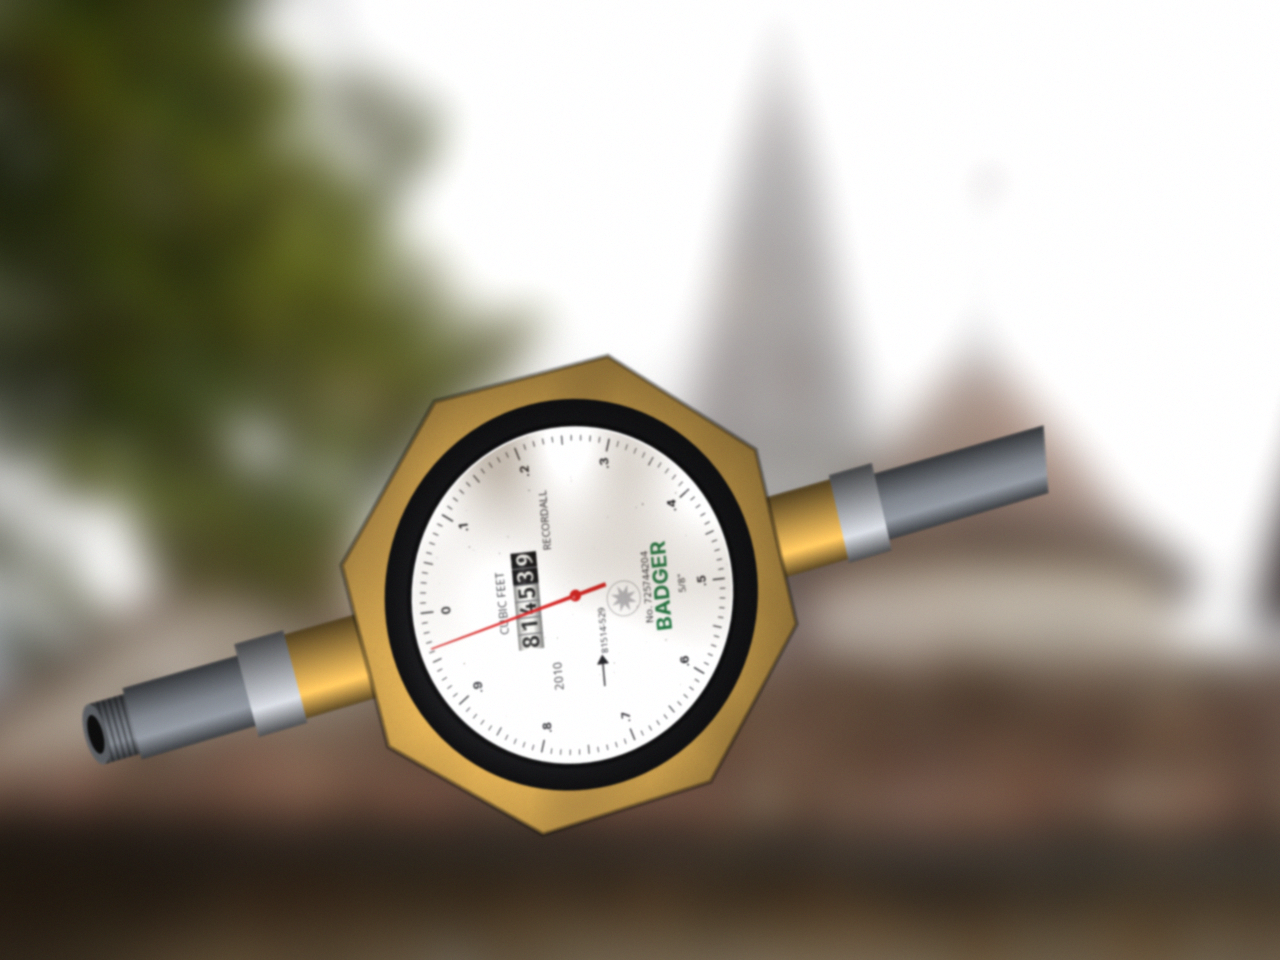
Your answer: 814538.96 ft³
